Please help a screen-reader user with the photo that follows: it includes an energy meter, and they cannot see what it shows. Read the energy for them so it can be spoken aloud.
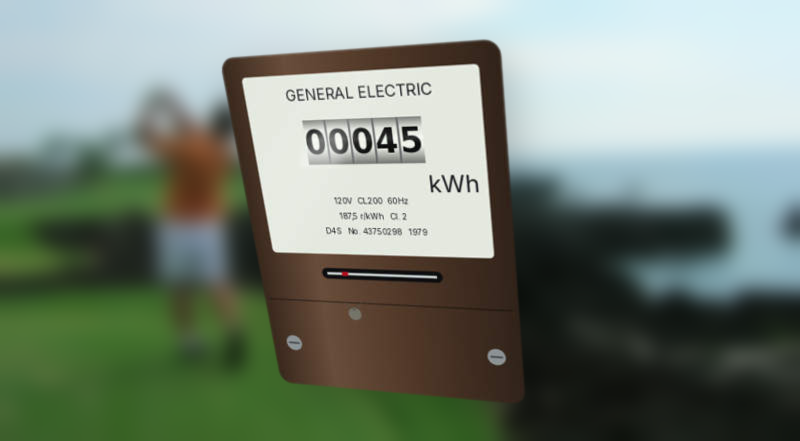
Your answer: 45 kWh
